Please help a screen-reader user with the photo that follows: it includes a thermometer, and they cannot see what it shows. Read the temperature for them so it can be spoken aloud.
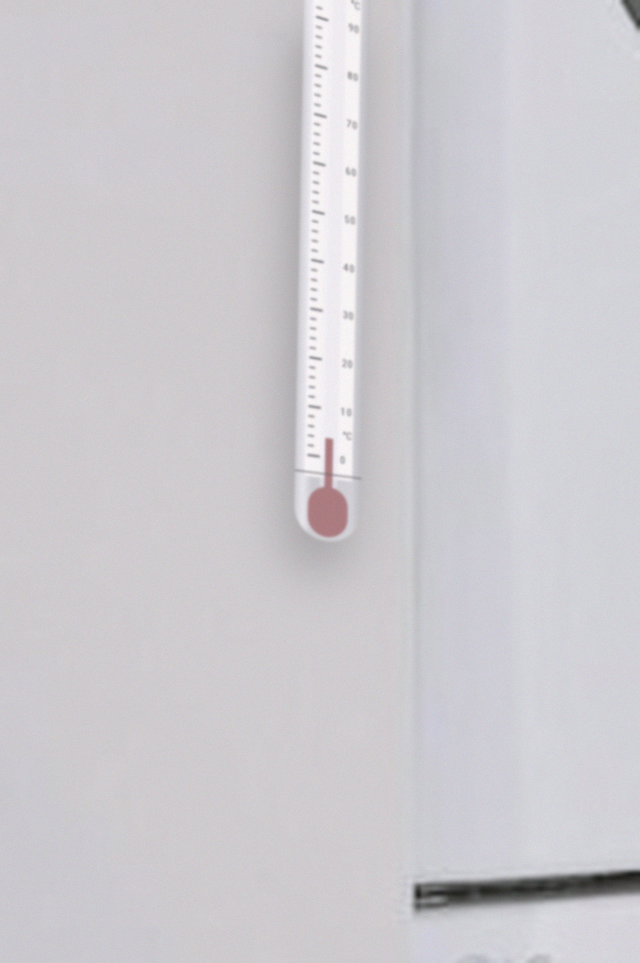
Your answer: 4 °C
